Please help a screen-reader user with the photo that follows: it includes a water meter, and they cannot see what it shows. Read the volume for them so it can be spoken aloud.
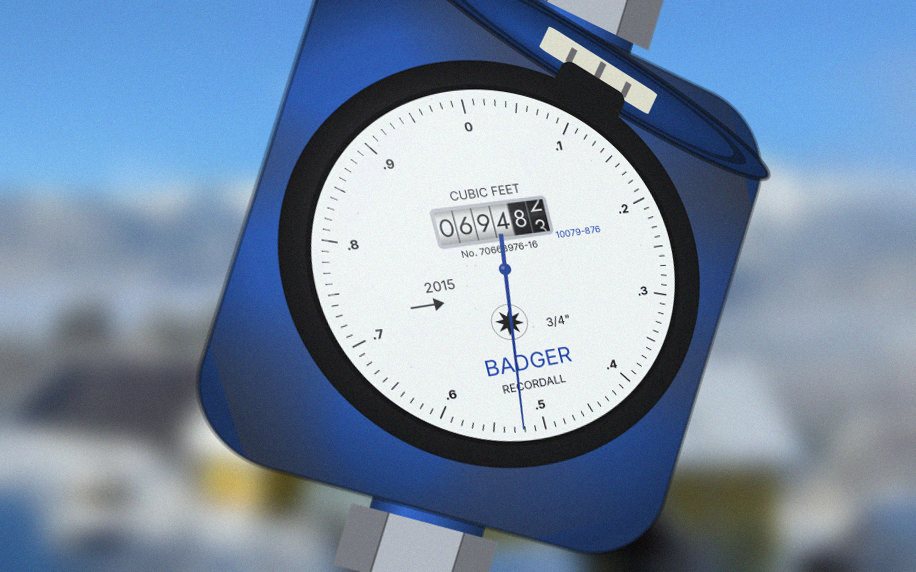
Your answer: 69482.52 ft³
